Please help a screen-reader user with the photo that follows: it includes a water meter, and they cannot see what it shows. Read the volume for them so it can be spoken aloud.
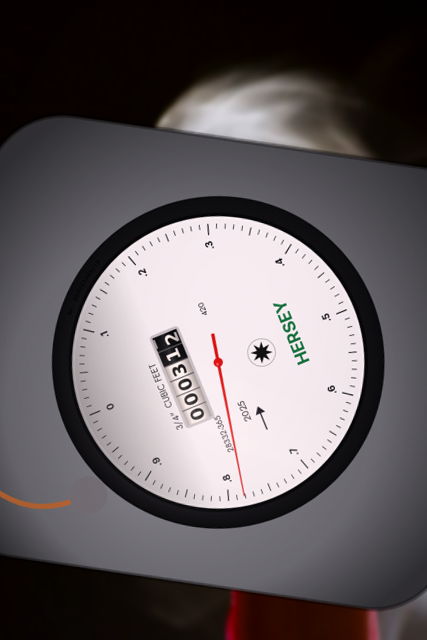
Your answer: 311.78 ft³
